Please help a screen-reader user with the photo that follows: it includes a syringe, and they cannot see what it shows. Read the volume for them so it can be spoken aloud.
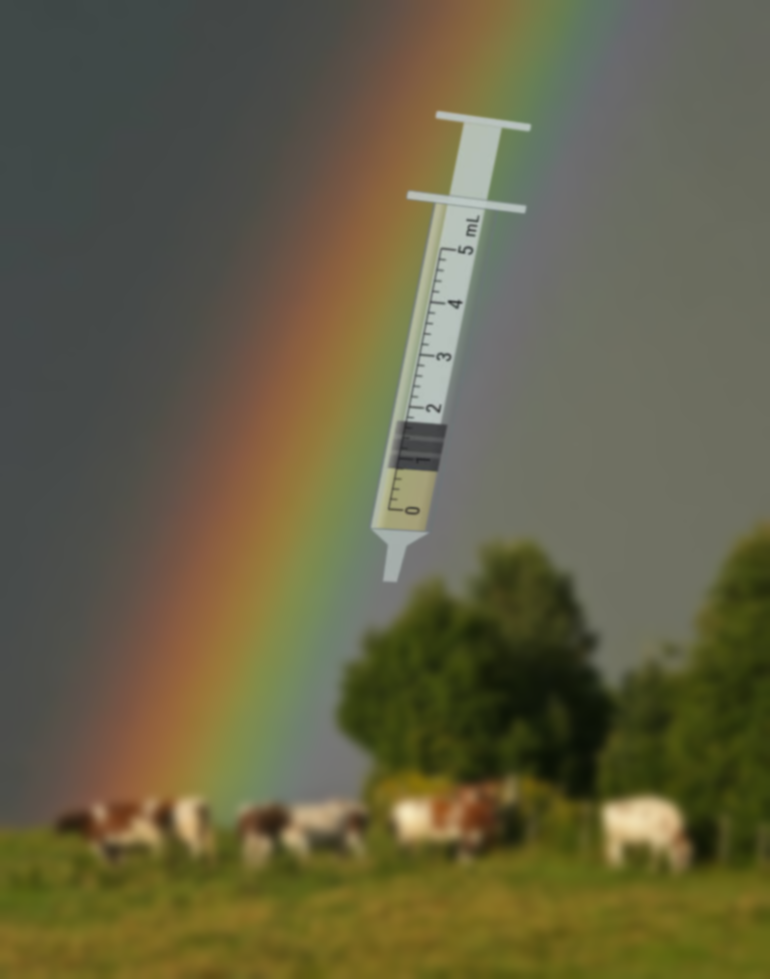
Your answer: 0.8 mL
